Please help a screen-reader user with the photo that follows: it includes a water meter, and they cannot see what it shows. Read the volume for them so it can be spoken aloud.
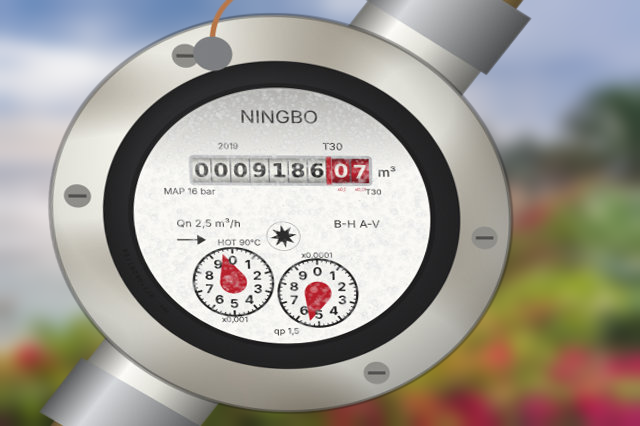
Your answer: 9186.0695 m³
